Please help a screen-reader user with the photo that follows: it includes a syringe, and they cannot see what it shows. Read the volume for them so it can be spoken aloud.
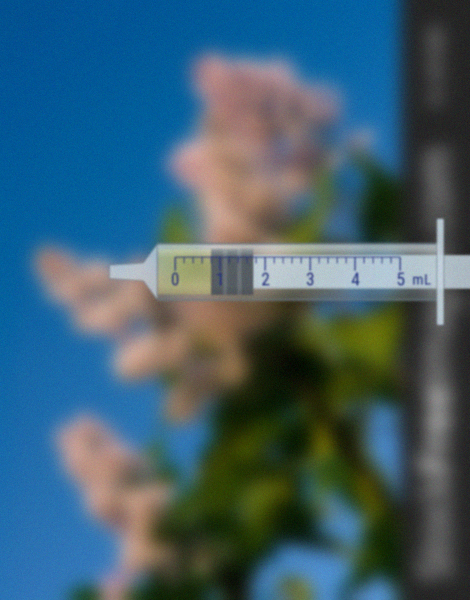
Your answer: 0.8 mL
